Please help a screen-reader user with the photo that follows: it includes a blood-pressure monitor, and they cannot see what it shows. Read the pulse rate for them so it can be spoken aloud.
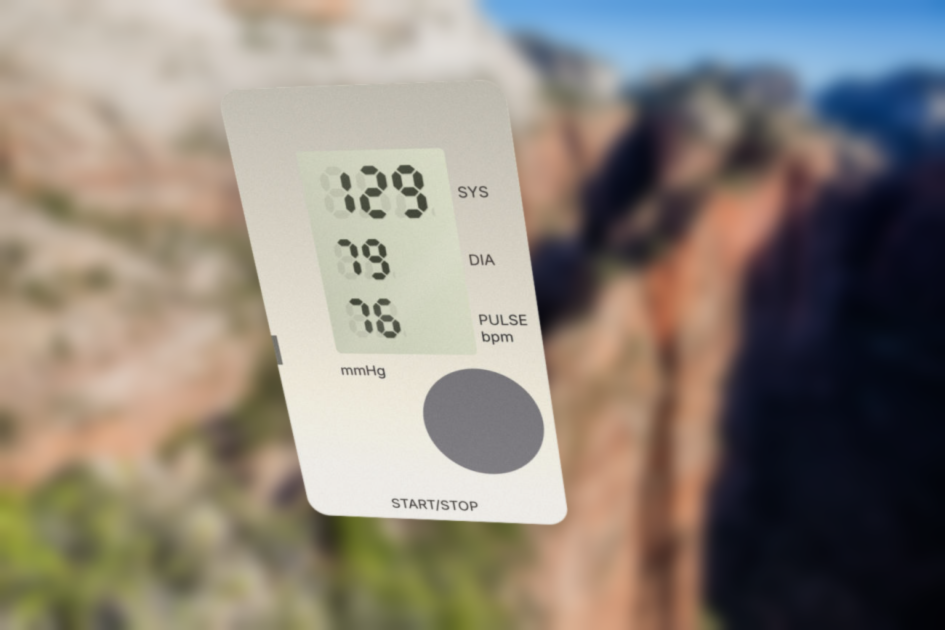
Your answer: 76 bpm
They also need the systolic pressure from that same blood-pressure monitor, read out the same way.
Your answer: 129 mmHg
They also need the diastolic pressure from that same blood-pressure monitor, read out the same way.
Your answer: 79 mmHg
